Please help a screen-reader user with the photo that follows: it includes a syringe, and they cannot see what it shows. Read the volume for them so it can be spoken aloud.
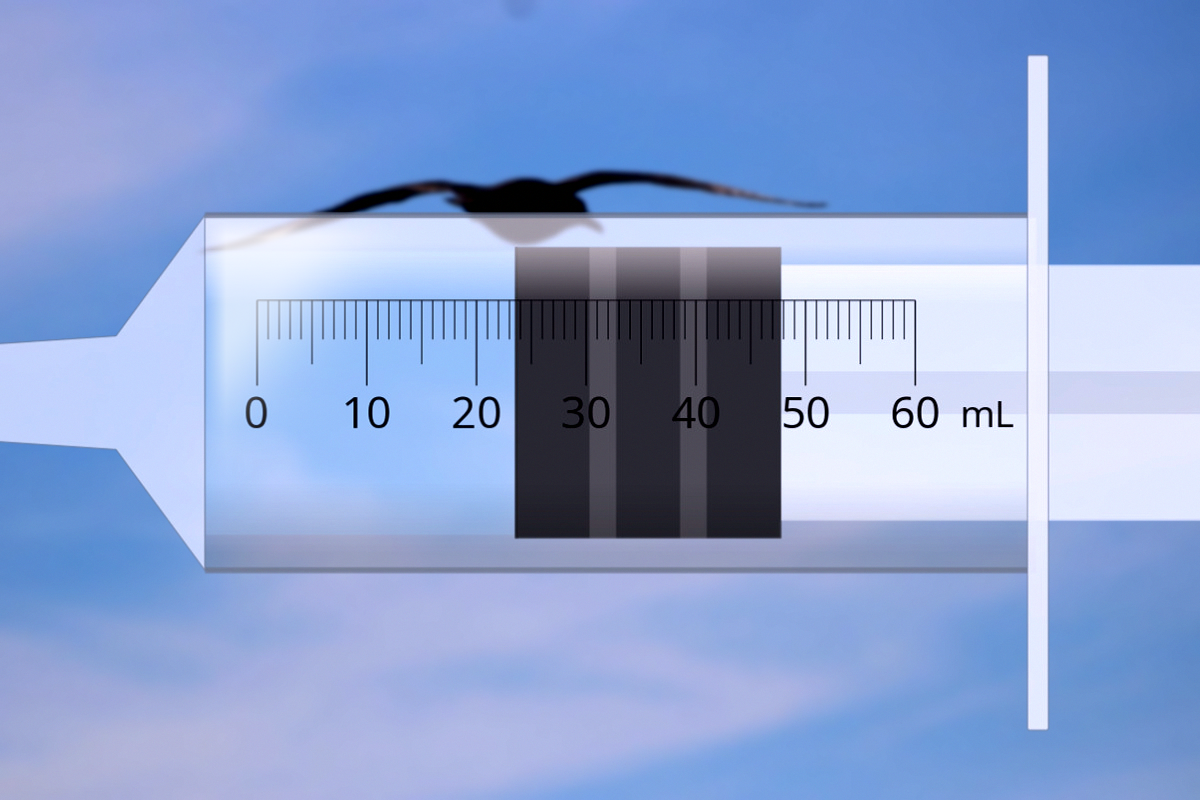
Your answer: 23.5 mL
